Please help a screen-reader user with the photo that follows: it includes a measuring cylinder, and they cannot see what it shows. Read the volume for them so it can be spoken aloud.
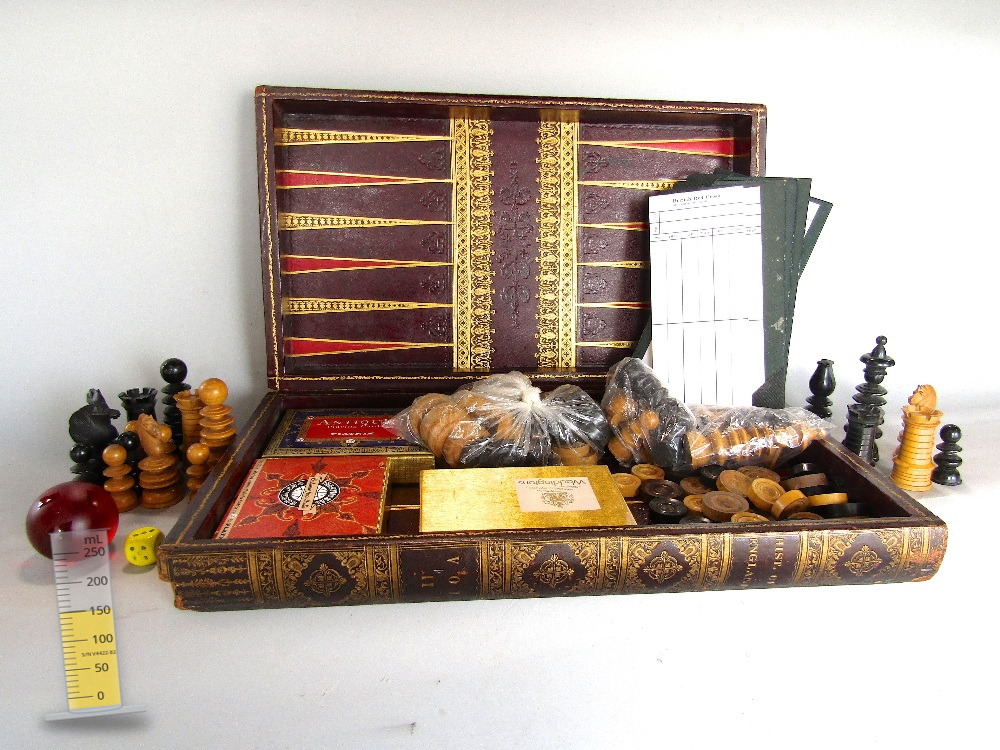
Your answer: 150 mL
